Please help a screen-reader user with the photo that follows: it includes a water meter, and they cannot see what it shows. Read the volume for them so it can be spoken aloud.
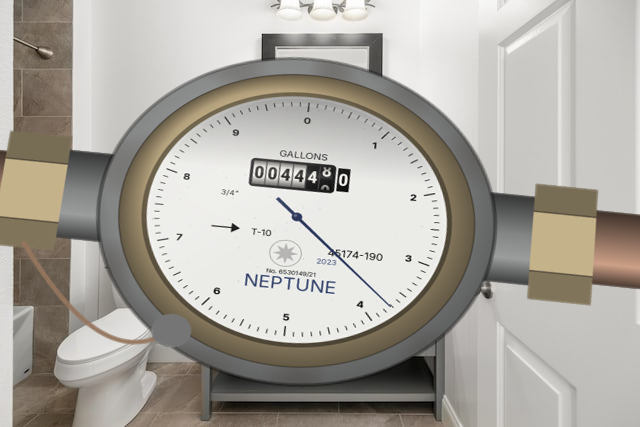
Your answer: 44483.7 gal
